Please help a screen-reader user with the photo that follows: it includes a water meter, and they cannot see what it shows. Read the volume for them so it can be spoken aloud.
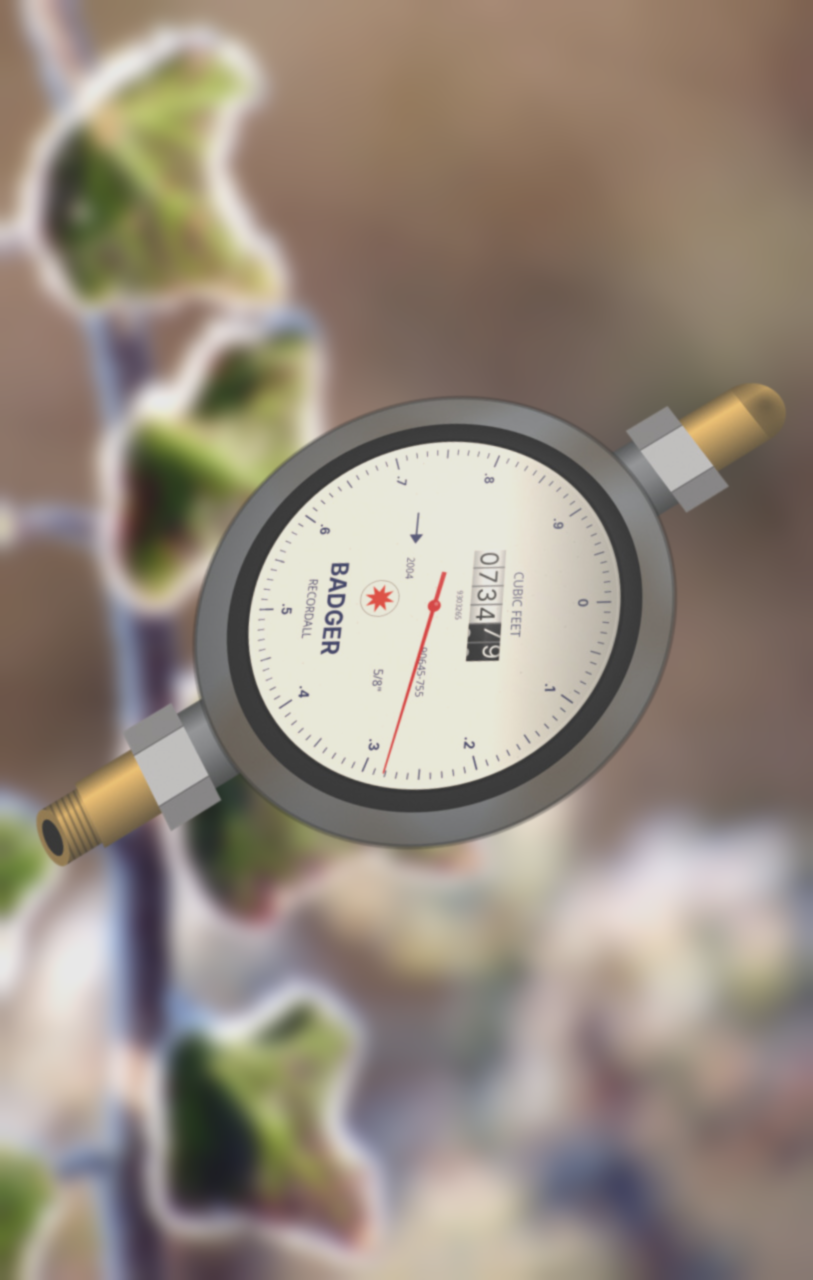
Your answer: 73479.28 ft³
